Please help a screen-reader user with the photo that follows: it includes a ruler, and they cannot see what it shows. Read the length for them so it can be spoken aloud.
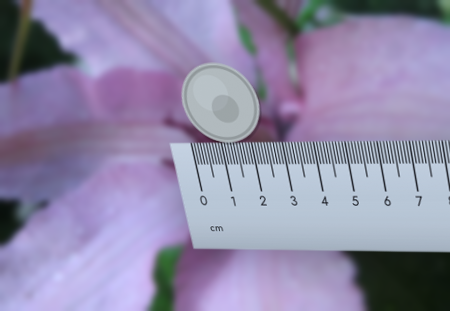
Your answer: 2.5 cm
